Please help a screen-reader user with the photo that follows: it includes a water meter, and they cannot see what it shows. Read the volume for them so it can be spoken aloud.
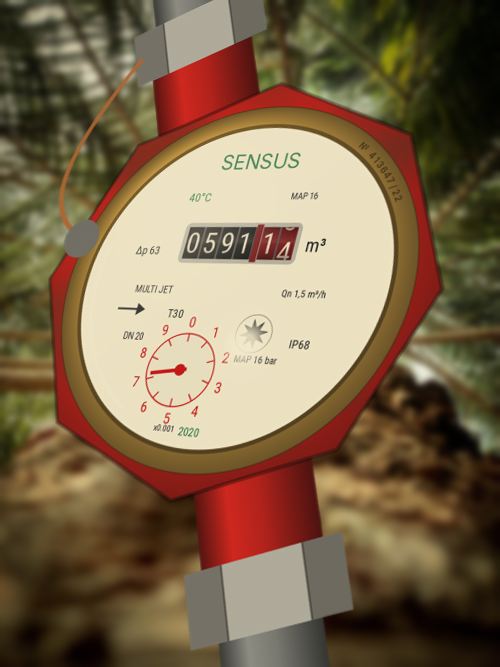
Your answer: 591.137 m³
